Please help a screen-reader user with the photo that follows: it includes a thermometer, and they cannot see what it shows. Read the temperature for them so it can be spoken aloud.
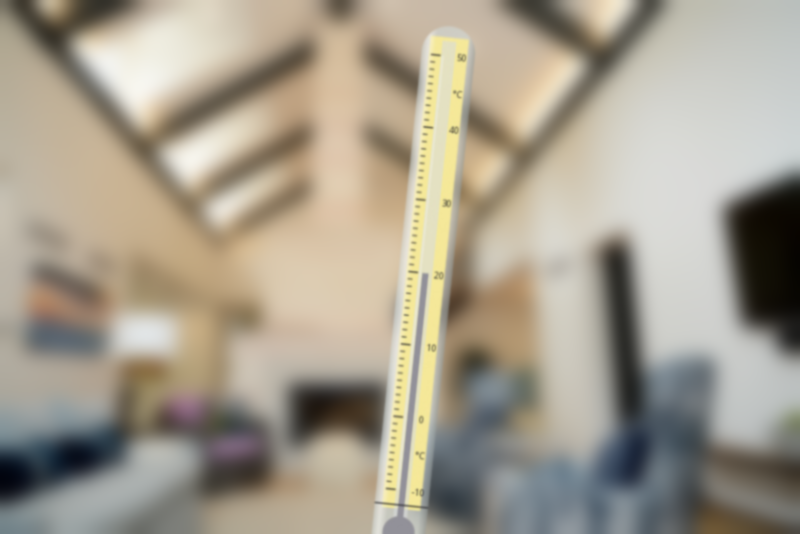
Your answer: 20 °C
